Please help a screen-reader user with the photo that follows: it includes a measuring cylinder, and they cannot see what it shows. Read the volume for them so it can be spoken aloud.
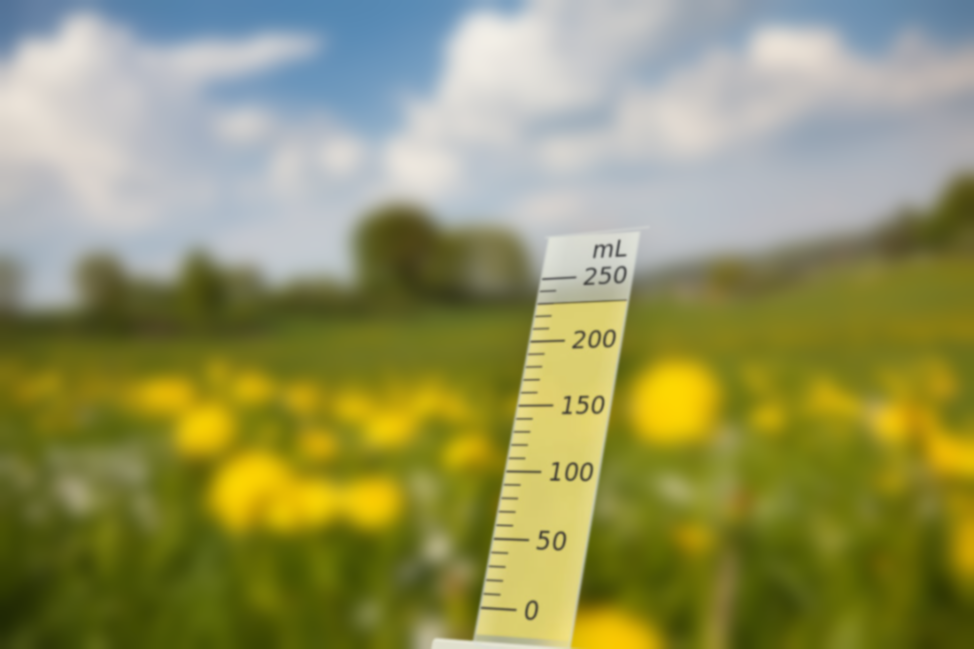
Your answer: 230 mL
